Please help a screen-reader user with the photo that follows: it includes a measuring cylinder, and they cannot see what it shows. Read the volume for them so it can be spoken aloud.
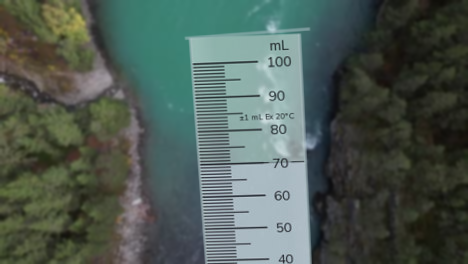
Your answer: 70 mL
